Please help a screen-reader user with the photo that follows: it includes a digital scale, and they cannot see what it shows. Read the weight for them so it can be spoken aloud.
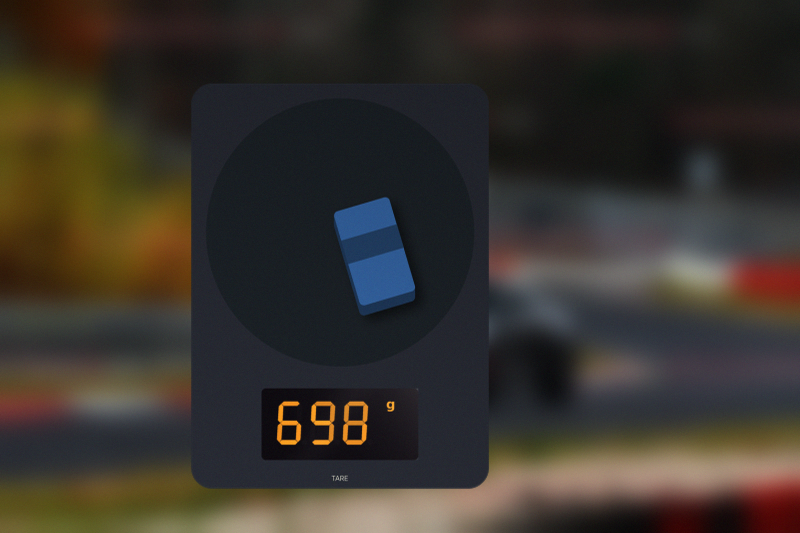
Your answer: 698 g
